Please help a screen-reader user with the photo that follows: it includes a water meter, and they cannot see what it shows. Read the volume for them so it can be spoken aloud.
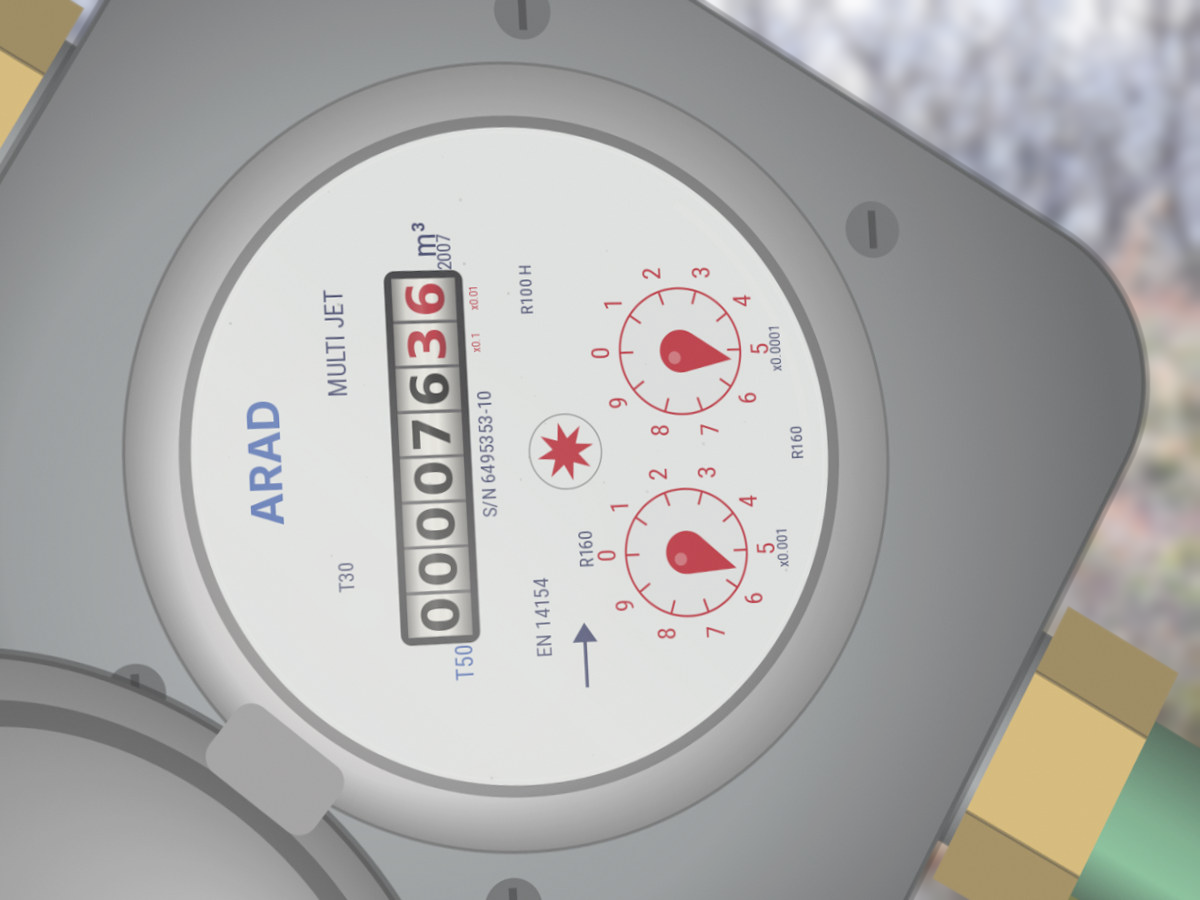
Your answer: 76.3655 m³
